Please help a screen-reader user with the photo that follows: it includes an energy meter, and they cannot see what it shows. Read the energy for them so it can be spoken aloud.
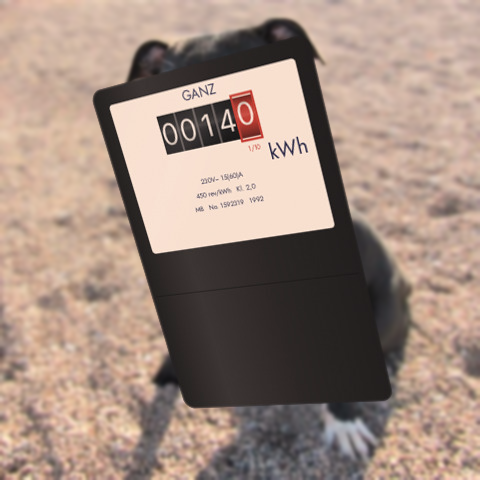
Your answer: 14.0 kWh
